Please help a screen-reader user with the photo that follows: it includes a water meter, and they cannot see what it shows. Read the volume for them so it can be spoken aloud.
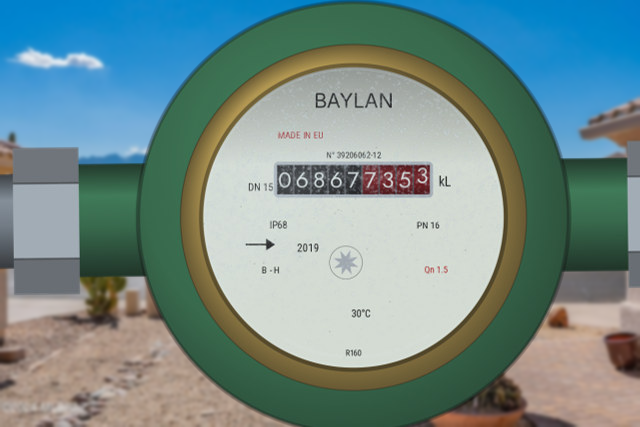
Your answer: 6867.7353 kL
